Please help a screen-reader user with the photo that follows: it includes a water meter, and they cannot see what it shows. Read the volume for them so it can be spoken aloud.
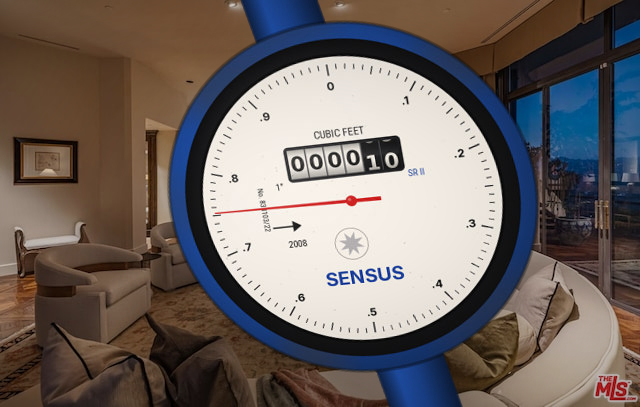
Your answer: 9.75 ft³
